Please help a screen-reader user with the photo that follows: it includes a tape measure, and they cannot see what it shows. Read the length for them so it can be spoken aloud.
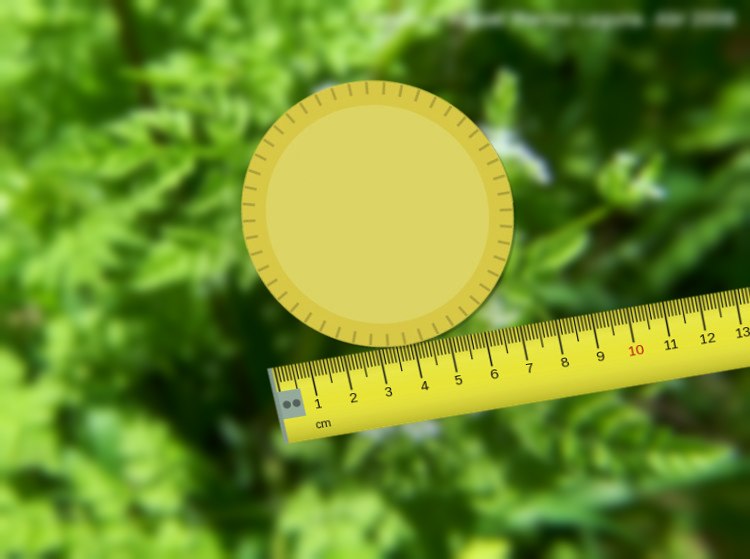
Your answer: 7.5 cm
